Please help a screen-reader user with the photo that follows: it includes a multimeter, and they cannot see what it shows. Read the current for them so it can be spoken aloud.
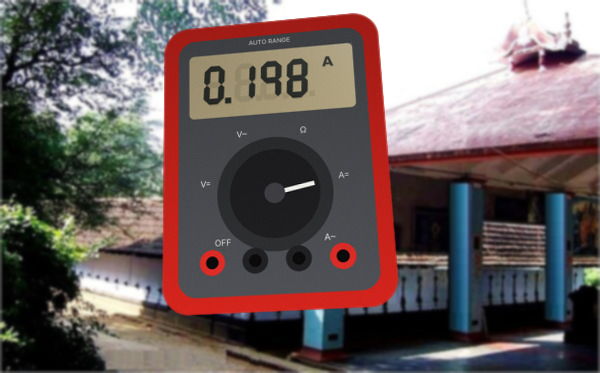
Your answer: 0.198 A
